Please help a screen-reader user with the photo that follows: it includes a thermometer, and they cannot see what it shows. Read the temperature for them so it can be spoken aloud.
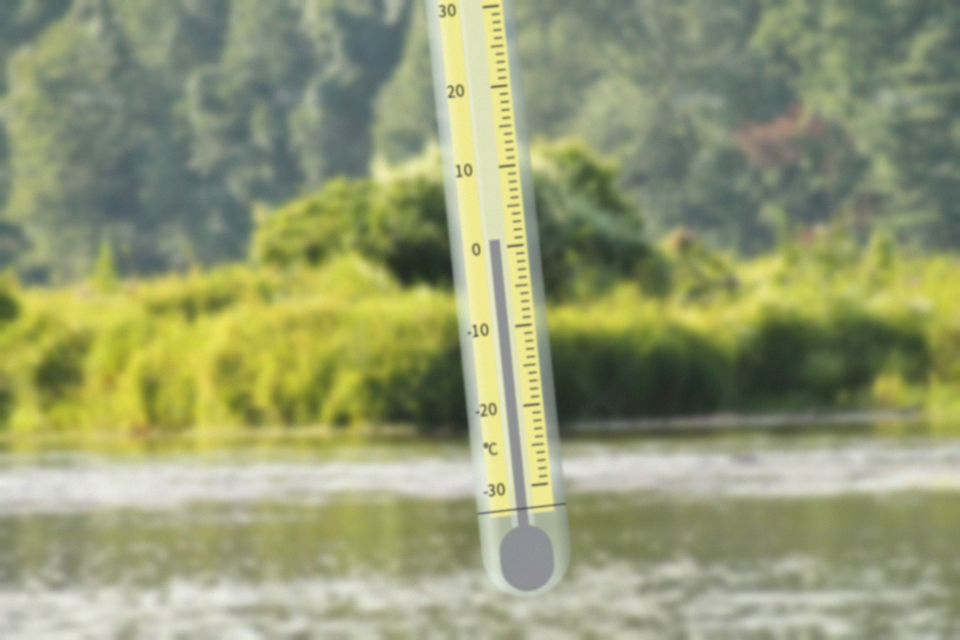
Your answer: 1 °C
